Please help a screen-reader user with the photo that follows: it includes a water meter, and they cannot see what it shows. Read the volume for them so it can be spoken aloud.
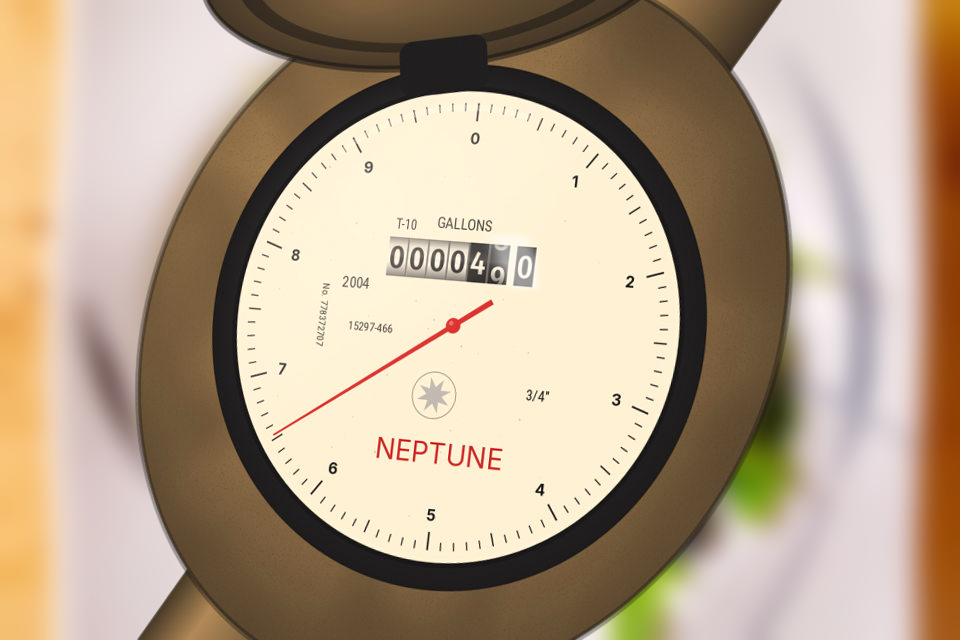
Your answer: 486.5 gal
